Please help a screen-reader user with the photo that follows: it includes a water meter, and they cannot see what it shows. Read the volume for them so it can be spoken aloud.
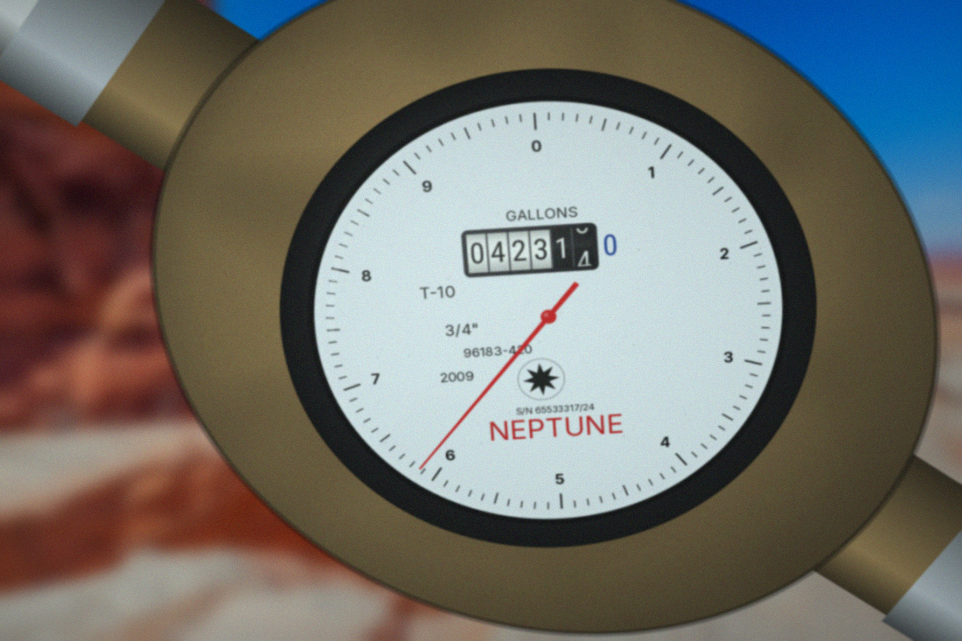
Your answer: 423136.1 gal
